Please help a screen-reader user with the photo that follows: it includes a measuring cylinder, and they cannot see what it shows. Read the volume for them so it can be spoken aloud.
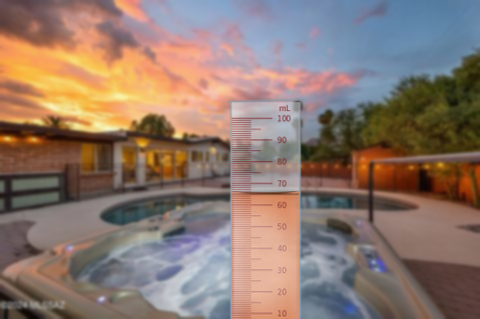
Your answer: 65 mL
